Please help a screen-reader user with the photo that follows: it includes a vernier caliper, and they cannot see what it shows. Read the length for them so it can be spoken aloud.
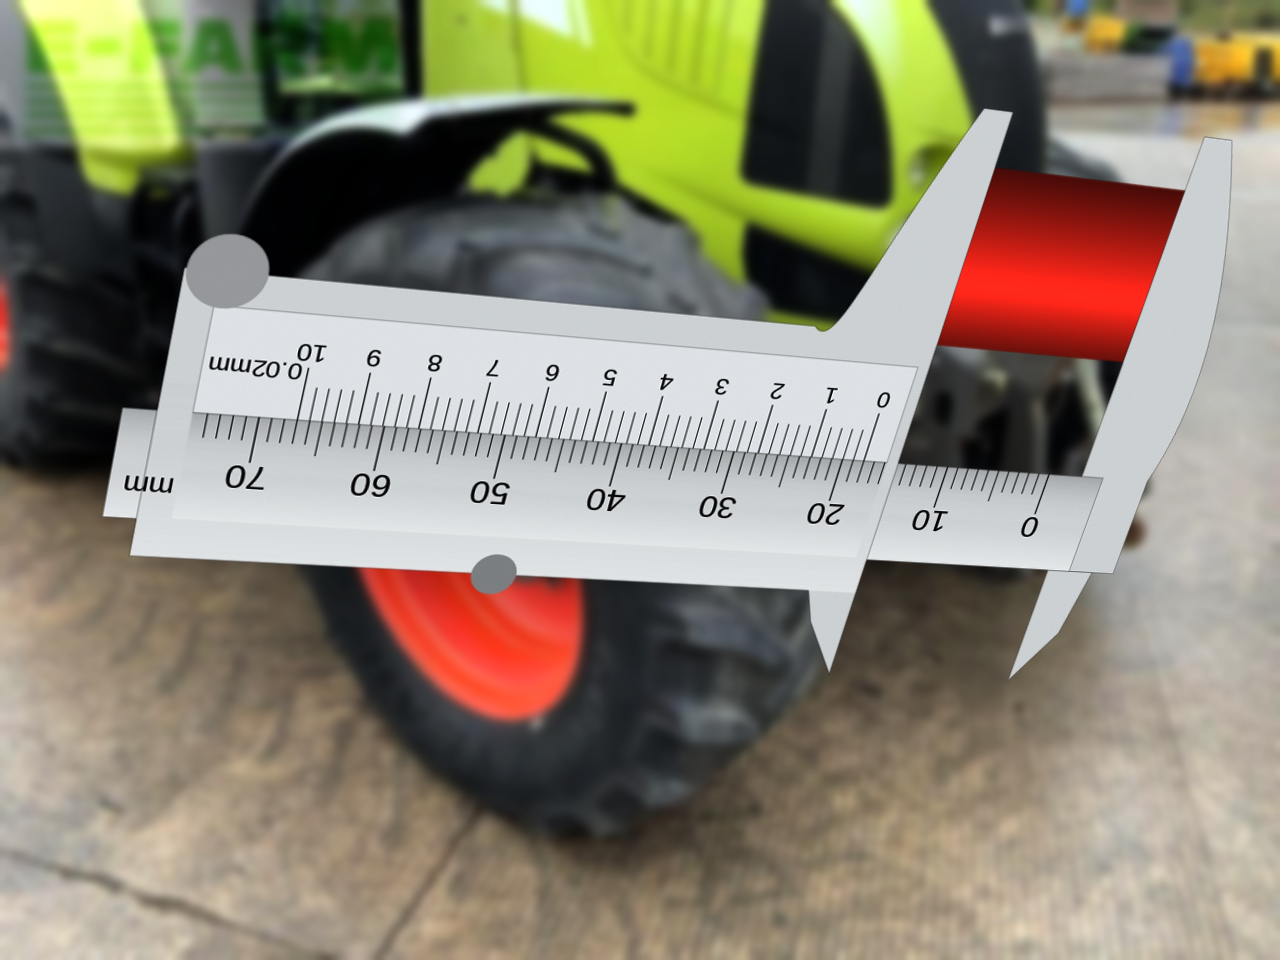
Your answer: 18.0 mm
